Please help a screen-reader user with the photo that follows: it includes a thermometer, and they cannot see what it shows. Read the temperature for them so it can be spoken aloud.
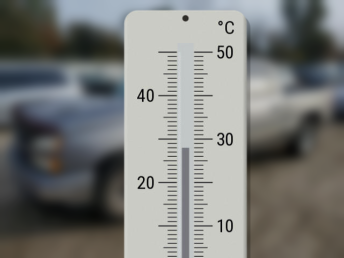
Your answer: 28 °C
